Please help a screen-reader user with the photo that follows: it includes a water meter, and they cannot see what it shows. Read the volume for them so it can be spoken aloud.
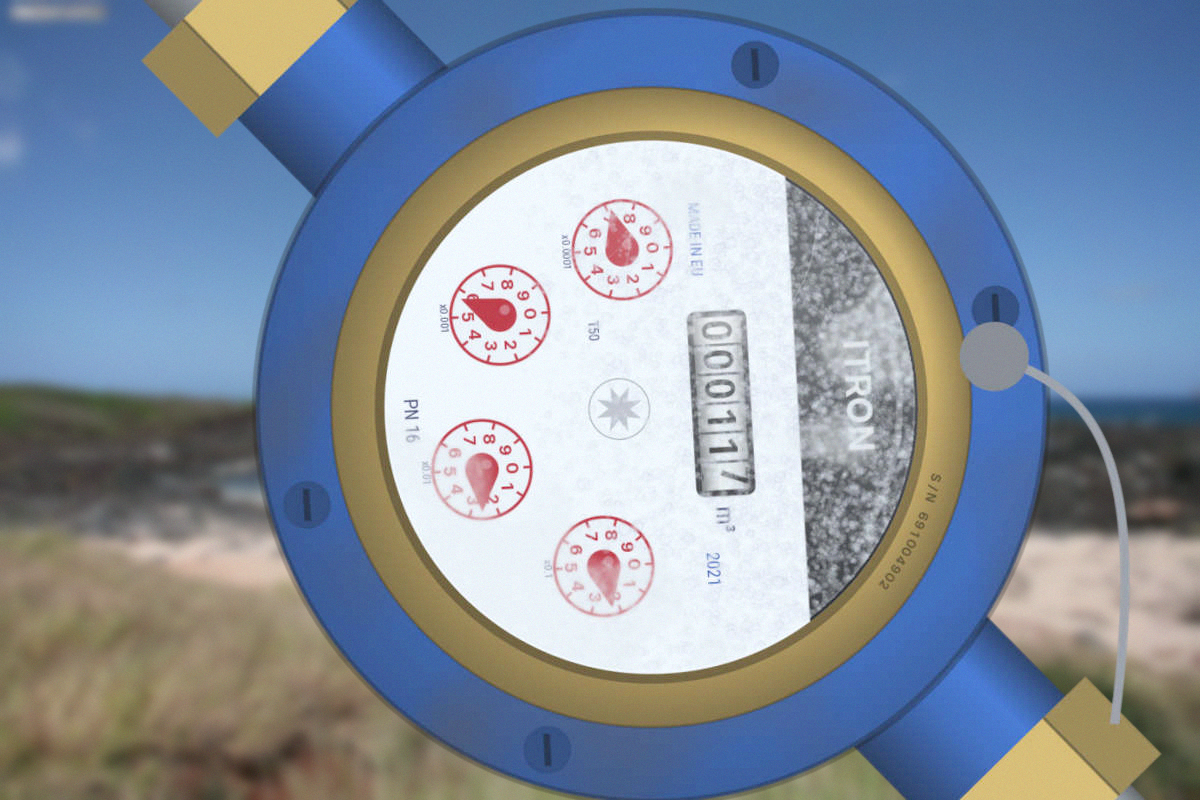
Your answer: 117.2257 m³
